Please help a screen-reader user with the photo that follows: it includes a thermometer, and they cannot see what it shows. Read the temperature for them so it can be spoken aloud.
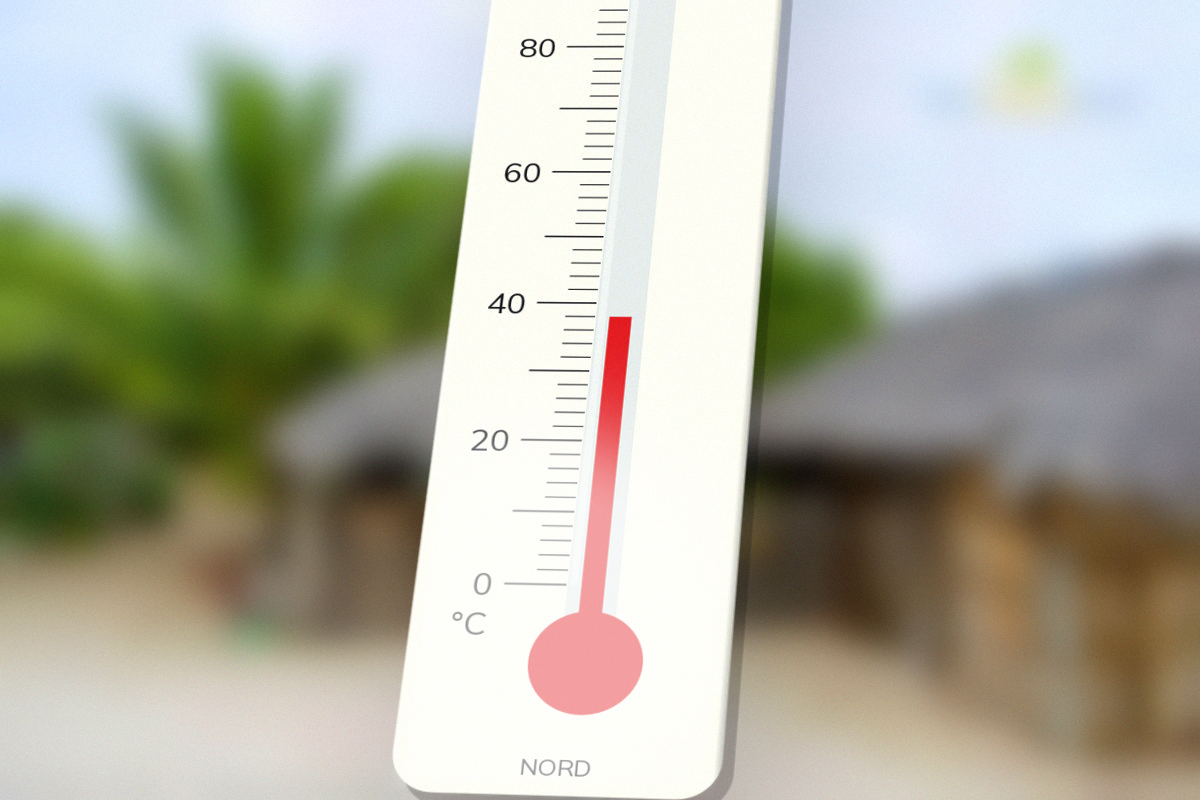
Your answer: 38 °C
